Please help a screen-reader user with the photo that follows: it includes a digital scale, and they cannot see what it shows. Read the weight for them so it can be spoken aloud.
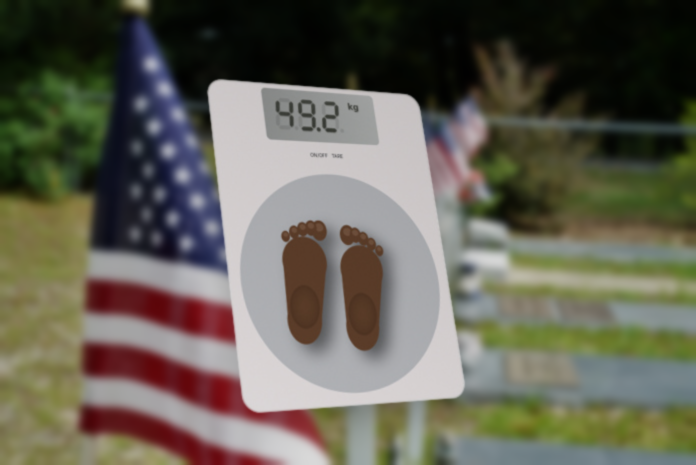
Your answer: 49.2 kg
